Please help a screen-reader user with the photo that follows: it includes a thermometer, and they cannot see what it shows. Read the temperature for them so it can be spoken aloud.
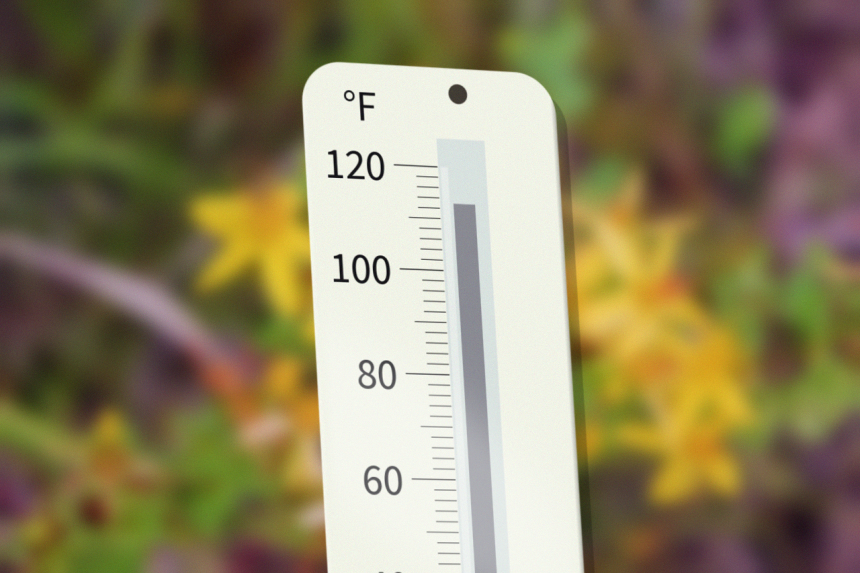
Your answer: 113 °F
